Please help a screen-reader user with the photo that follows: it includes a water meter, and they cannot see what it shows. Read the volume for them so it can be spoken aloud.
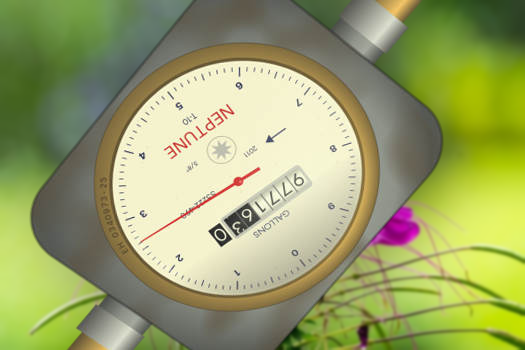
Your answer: 9771632.6 gal
